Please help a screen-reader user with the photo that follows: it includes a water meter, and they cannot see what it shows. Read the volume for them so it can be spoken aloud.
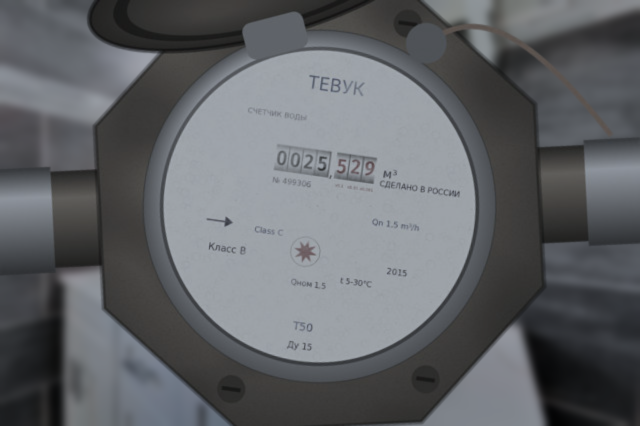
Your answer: 25.529 m³
